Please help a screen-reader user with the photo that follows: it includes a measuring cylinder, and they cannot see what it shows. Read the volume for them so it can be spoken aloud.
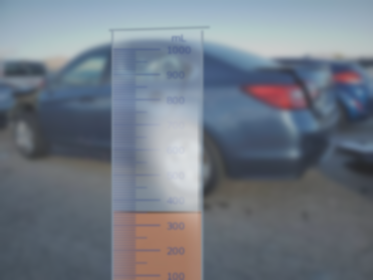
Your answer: 350 mL
